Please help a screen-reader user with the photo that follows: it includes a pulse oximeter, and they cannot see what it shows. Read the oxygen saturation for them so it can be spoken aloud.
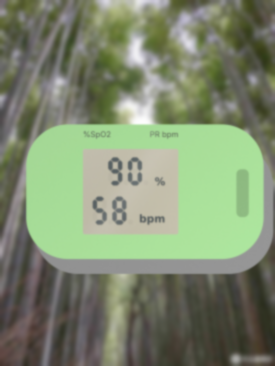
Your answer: 90 %
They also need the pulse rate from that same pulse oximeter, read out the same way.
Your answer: 58 bpm
